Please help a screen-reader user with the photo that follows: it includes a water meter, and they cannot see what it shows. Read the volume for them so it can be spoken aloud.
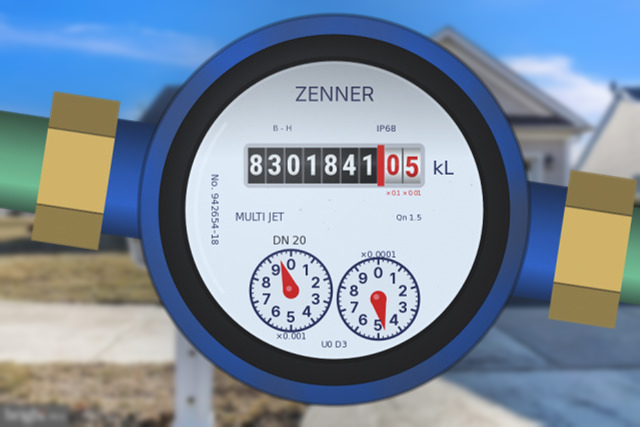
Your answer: 8301841.0494 kL
